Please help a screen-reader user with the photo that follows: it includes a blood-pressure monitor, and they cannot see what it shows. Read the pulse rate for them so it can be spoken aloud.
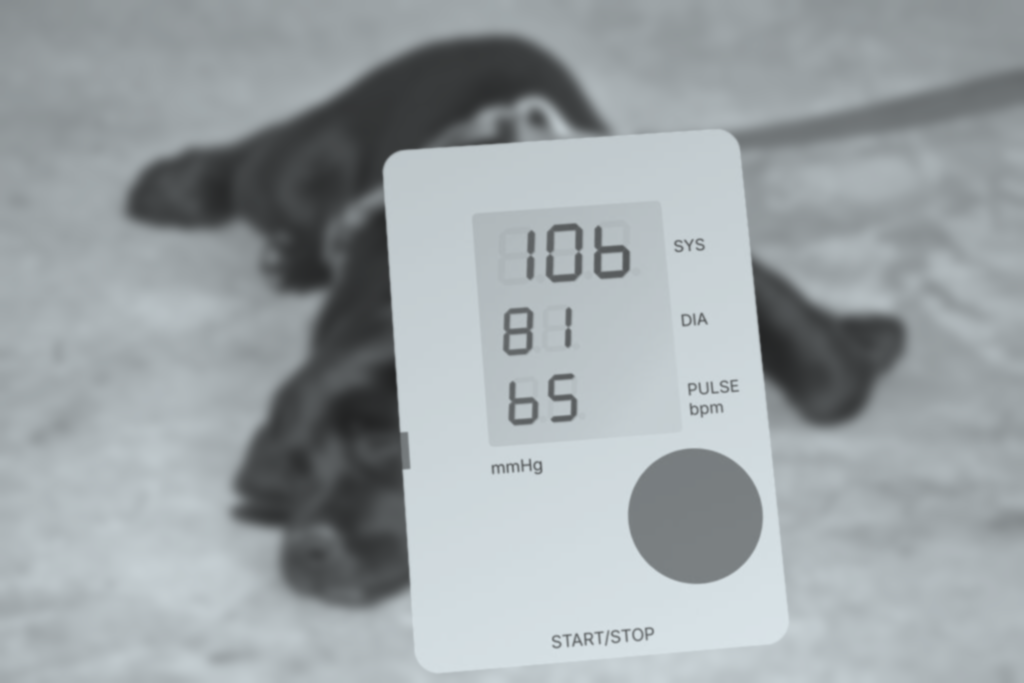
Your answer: 65 bpm
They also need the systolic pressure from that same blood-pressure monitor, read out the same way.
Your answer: 106 mmHg
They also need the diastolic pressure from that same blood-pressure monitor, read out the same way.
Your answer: 81 mmHg
